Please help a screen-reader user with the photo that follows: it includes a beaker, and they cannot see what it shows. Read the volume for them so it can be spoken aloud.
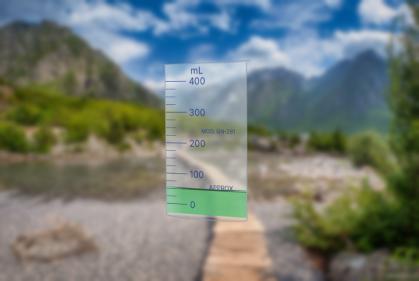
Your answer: 50 mL
